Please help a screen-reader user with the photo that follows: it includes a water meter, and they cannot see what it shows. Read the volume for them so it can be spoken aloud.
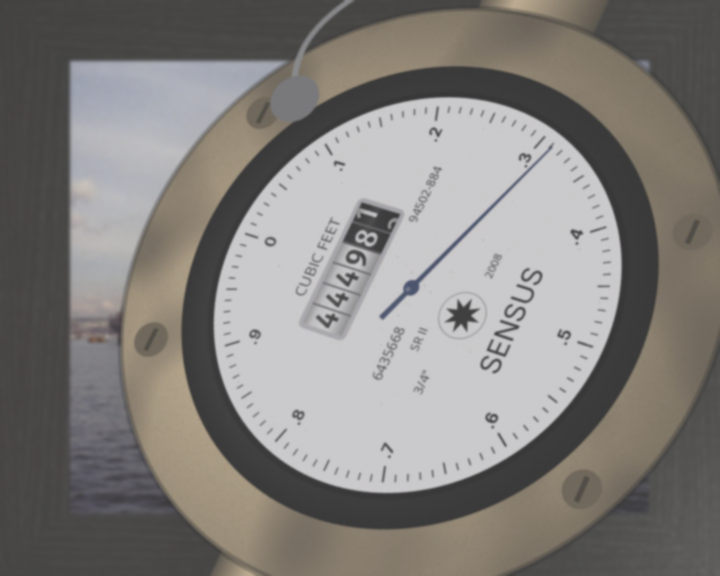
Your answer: 444981.31 ft³
